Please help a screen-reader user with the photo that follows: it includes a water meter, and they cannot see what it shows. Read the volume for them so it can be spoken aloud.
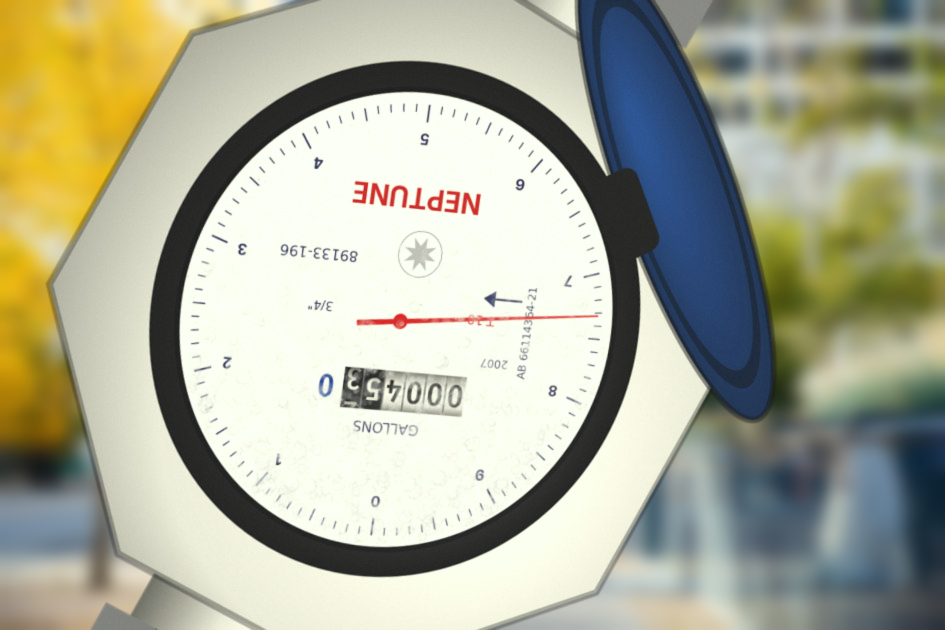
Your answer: 4527.3 gal
